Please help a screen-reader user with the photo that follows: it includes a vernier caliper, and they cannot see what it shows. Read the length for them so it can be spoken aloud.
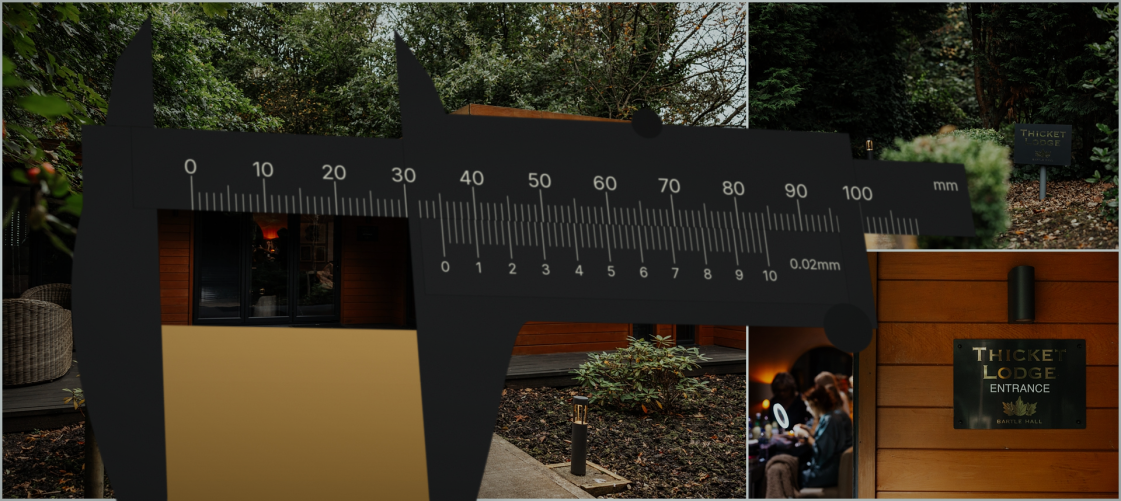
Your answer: 35.0 mm
